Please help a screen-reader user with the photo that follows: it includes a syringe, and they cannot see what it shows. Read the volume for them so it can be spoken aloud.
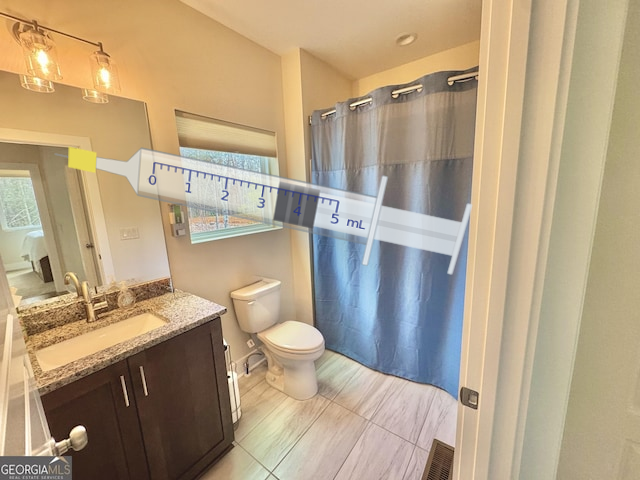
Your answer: 3.4 mL
